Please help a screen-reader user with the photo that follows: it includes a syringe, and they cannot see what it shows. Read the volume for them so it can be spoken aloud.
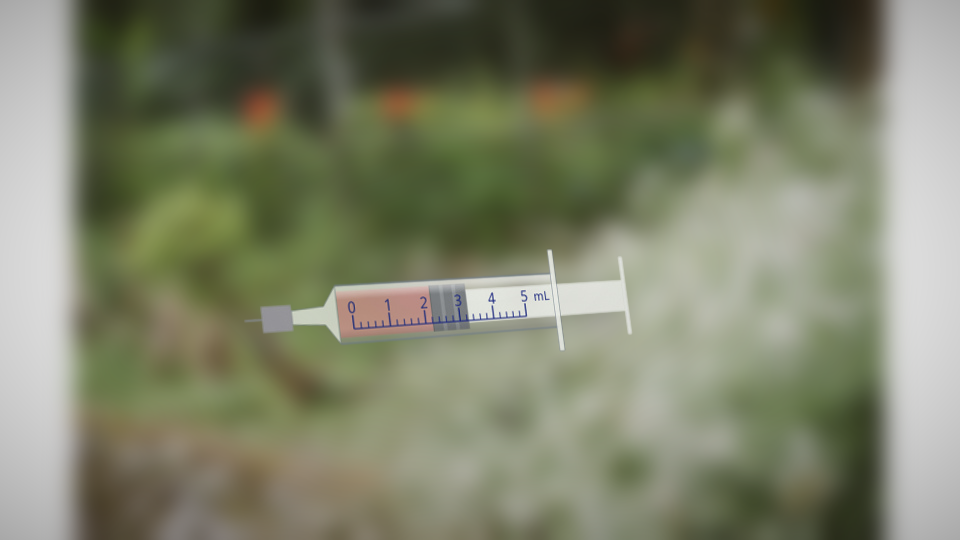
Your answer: 2.2 mL
